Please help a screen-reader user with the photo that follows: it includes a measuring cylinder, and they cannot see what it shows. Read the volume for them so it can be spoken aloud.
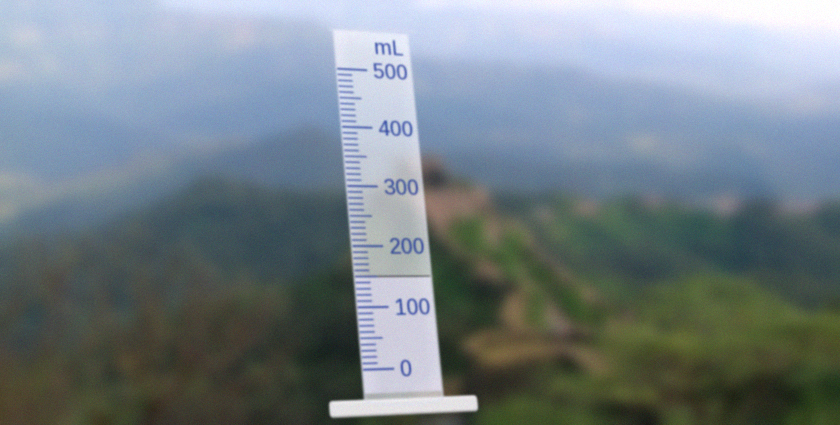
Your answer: 150 mL
